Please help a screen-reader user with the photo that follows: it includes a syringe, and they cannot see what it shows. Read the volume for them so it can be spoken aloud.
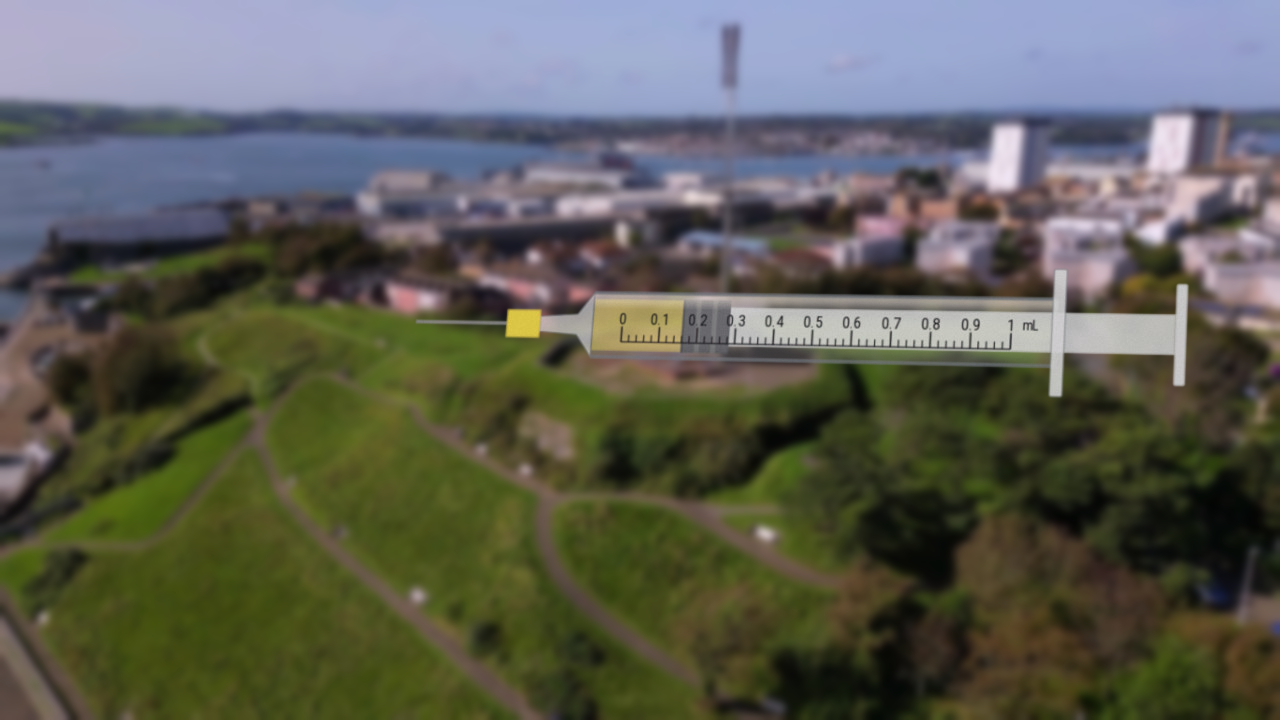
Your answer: 0.16 mL
